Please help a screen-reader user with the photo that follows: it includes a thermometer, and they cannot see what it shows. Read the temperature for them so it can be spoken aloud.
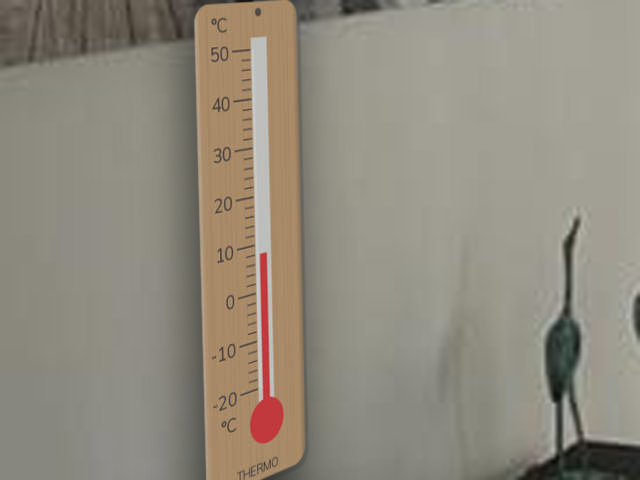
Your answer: 8 °C
